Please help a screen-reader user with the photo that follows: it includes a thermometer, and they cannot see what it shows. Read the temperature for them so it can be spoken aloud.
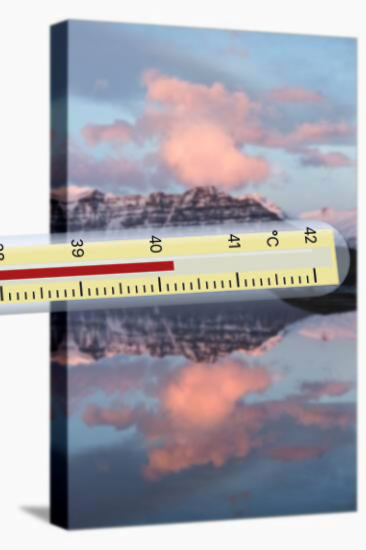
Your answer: 40.2 °C
